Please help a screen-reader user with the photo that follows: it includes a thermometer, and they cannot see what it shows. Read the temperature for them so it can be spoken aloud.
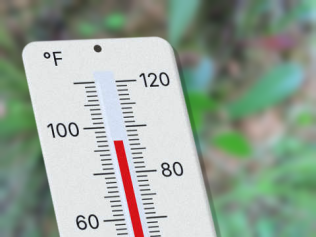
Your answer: 94 °F
